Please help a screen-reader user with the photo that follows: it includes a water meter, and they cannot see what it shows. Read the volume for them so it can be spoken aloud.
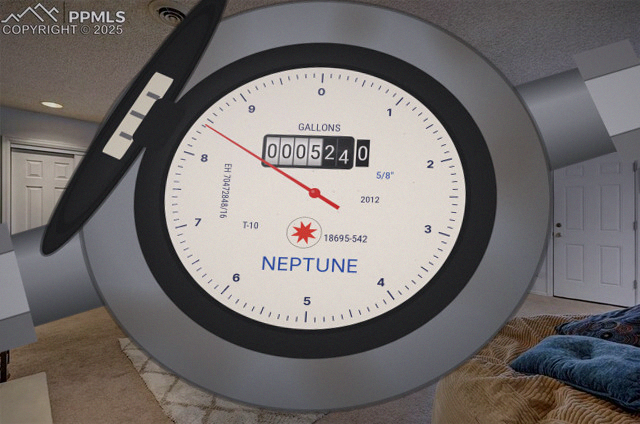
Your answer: 5238.4 gal
